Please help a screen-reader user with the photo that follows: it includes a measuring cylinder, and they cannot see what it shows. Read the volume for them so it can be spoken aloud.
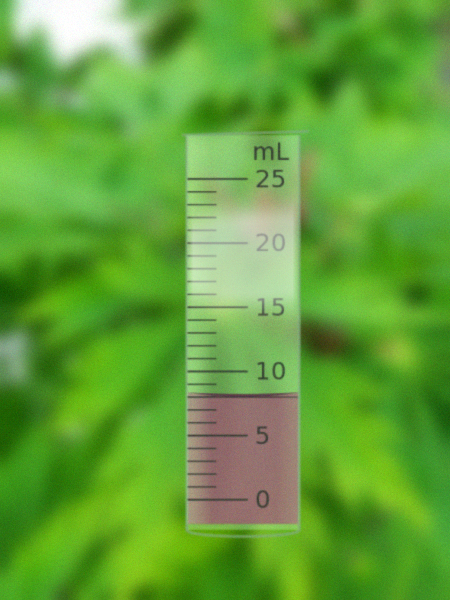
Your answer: 8 mL
